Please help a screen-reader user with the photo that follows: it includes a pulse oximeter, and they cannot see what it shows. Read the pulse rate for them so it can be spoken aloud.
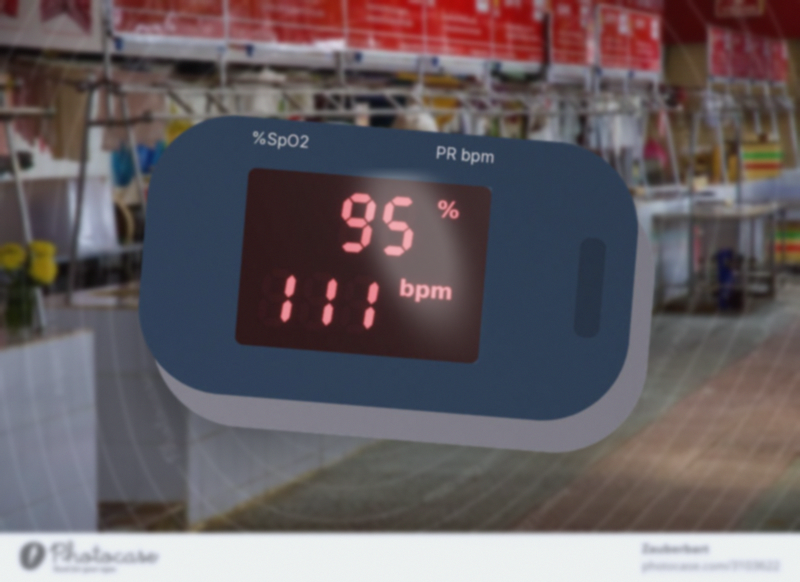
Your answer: 111 bpm
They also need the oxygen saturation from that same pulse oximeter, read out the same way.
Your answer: 95 %
